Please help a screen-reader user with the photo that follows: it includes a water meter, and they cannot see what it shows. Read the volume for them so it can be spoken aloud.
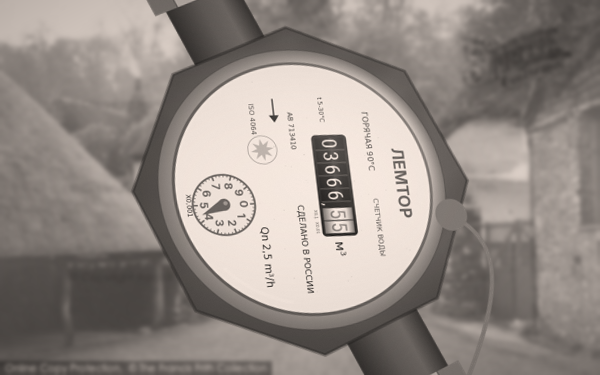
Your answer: 3666.554 m³
